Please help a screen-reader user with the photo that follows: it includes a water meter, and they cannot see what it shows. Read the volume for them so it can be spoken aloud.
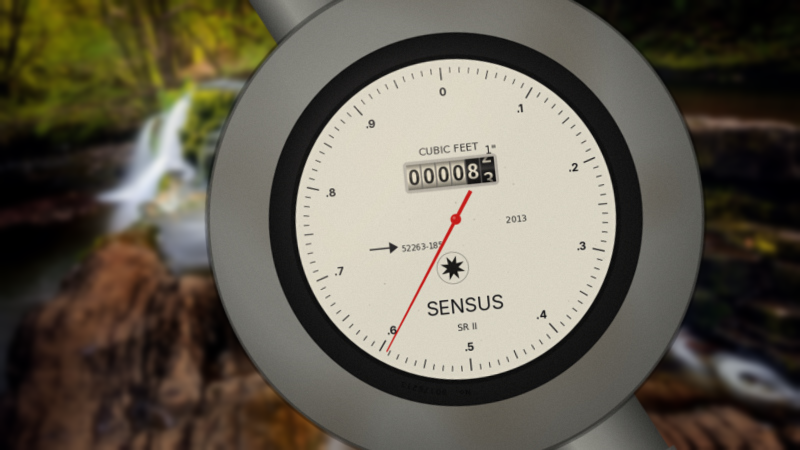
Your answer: 82.59 ft³
